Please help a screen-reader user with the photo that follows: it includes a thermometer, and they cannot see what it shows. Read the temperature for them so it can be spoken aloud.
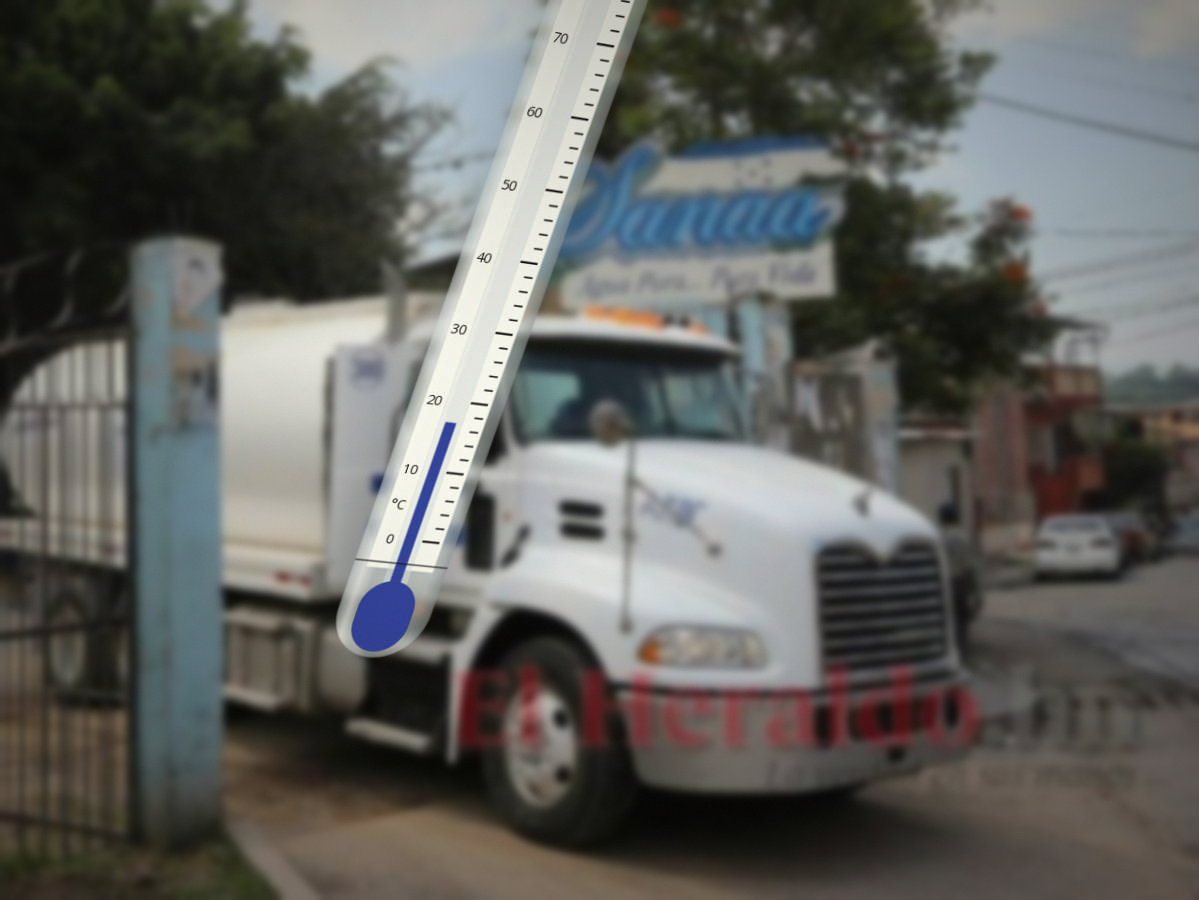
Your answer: 17 °C
